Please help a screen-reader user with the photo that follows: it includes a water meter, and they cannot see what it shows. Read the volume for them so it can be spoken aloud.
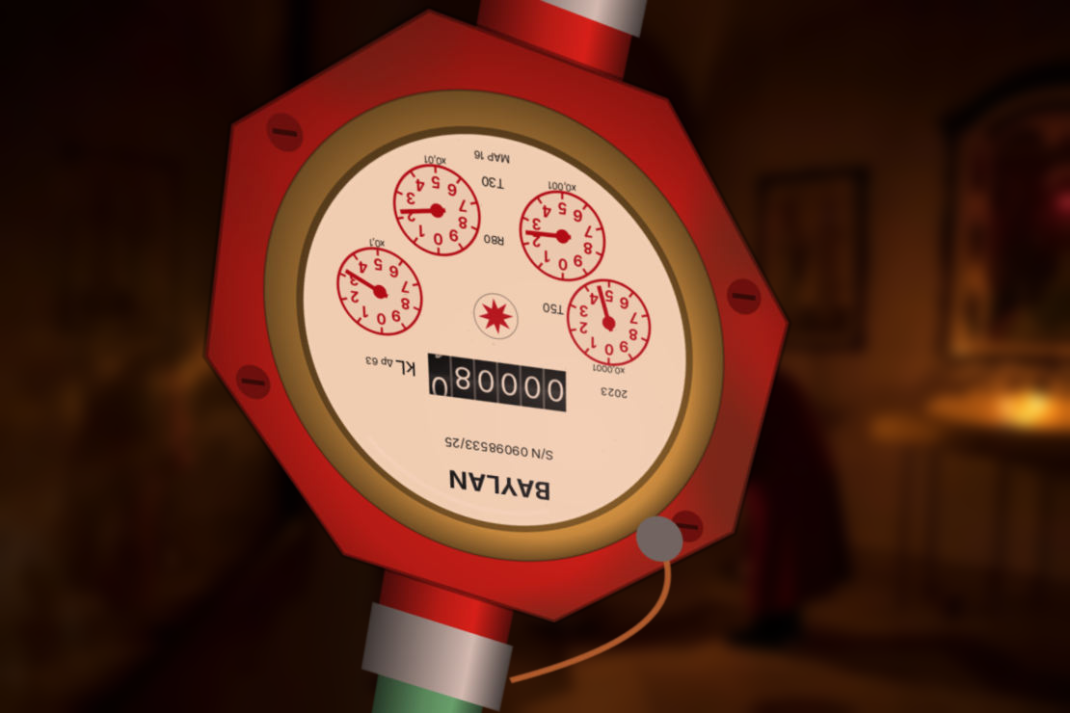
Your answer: 80.3224 kL
